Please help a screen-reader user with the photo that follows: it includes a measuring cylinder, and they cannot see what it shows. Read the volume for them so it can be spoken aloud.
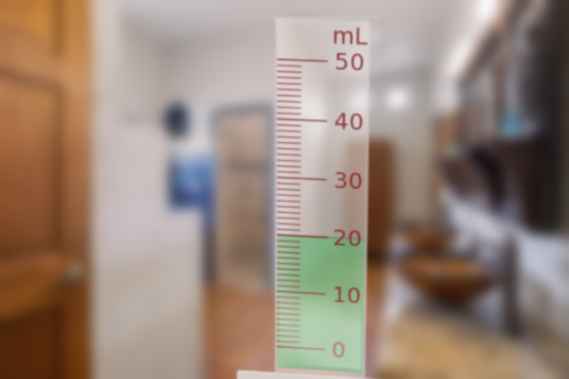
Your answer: 20 mL
